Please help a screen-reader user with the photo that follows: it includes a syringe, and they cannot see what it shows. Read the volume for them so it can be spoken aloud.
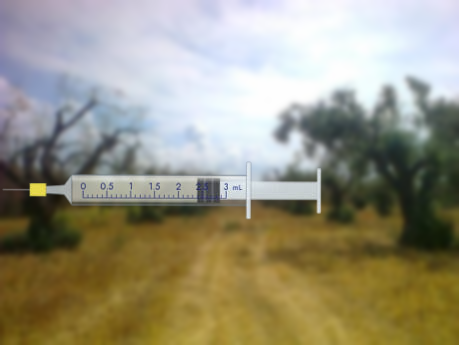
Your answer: 2.4 mL
